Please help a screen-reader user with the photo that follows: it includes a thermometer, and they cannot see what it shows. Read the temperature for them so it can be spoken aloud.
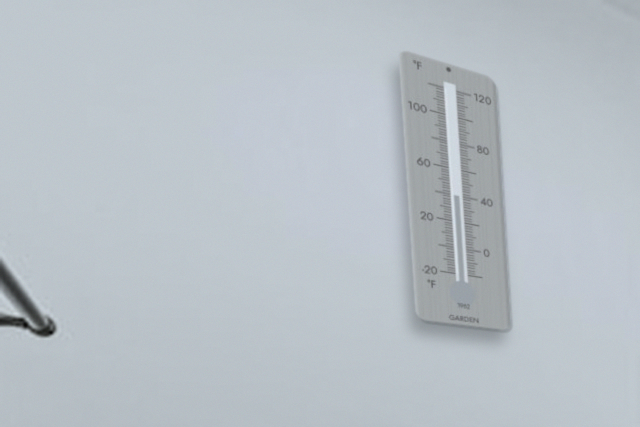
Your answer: 40 °F
